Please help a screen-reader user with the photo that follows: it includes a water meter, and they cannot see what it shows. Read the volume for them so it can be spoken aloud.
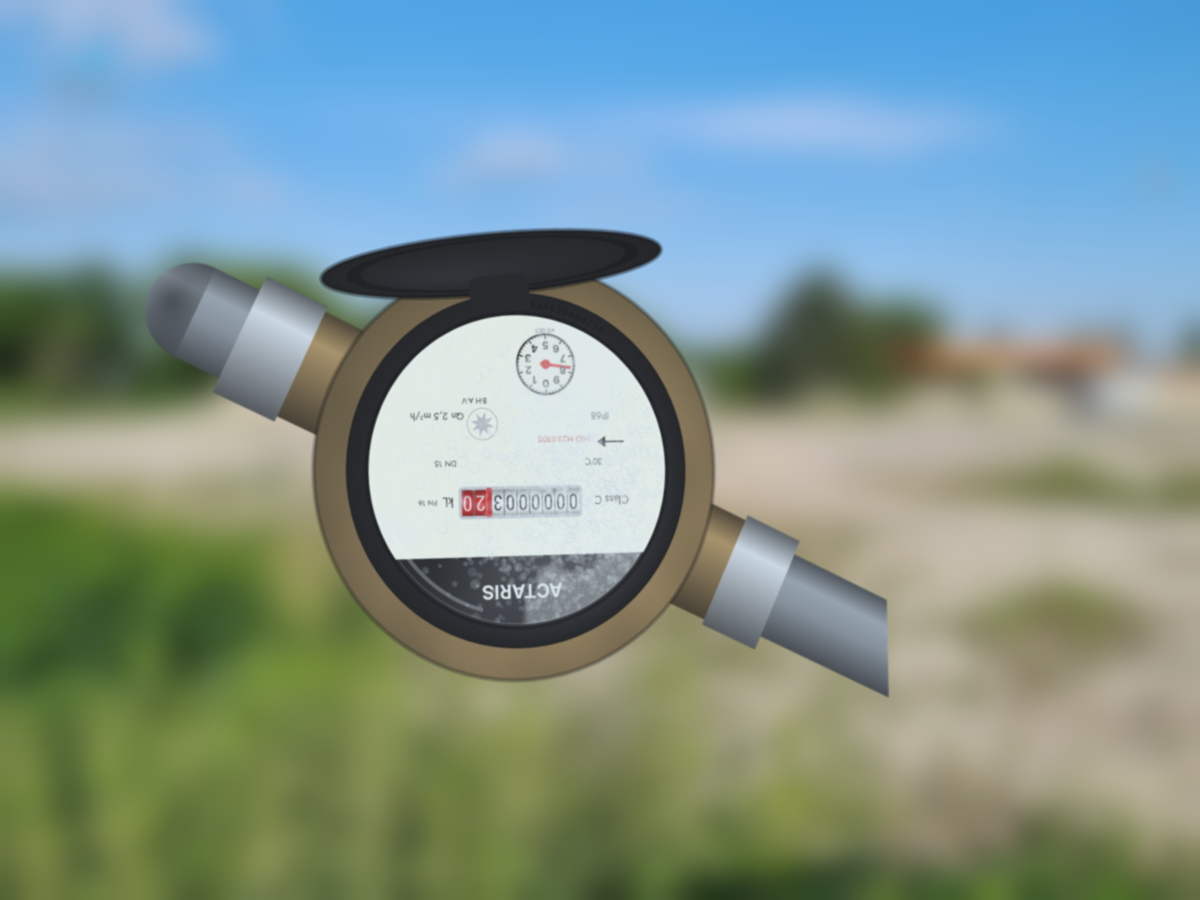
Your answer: 3.207 kL
